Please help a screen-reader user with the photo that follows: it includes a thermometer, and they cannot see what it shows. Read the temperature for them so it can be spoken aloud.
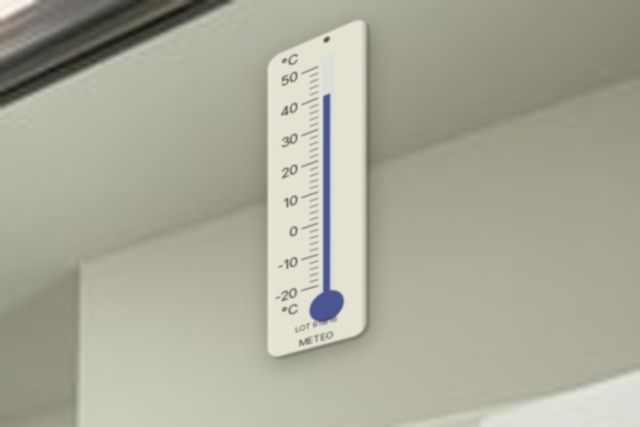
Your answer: 40 °C
